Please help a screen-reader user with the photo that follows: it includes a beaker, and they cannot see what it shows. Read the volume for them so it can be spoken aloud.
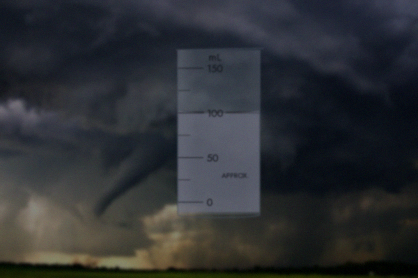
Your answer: 100 mL
